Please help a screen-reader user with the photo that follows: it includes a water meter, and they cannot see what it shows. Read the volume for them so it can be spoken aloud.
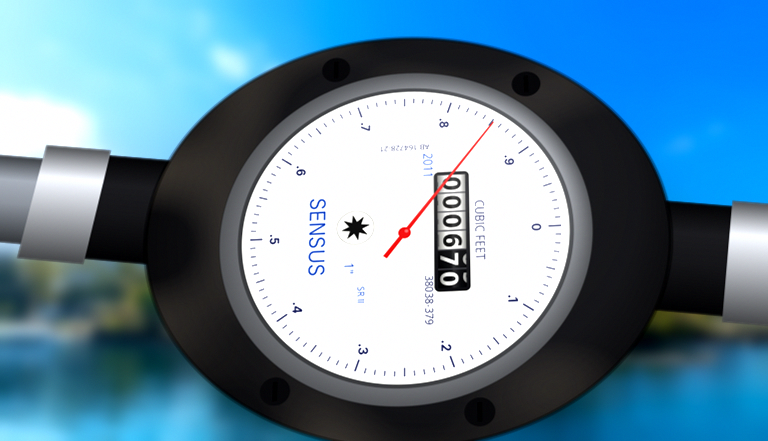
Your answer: 669.85 ft³
